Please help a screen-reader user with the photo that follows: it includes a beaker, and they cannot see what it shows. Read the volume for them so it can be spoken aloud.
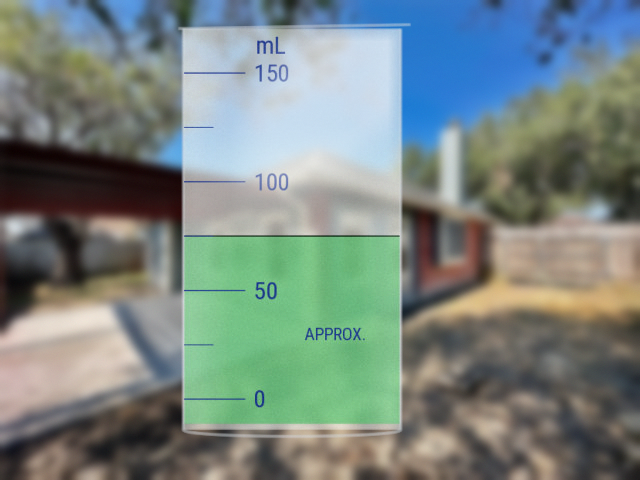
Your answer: 75 mL
